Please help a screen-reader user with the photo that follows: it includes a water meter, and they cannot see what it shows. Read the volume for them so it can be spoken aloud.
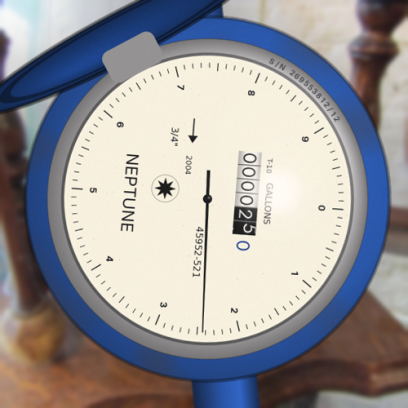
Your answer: 252.4 gal
